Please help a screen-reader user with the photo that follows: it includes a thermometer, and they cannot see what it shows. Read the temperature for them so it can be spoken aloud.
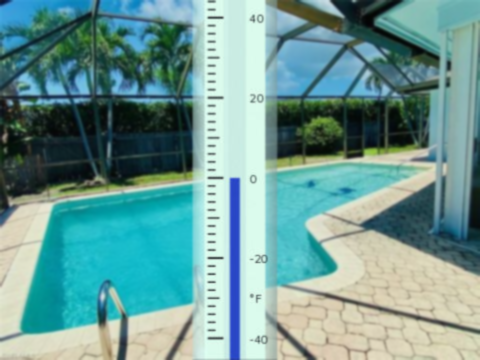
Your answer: 0 °F
